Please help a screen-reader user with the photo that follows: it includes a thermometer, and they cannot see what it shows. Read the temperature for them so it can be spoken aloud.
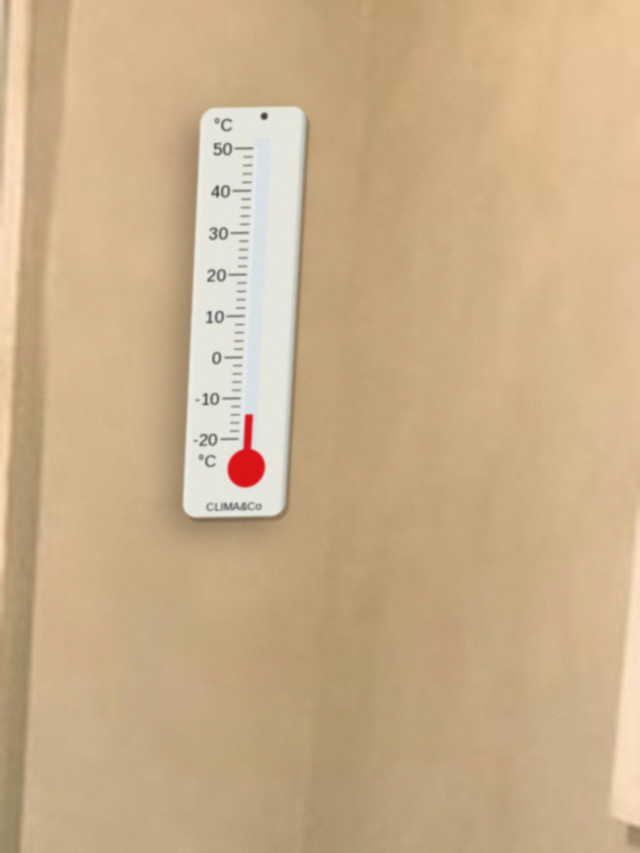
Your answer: -14 °C
